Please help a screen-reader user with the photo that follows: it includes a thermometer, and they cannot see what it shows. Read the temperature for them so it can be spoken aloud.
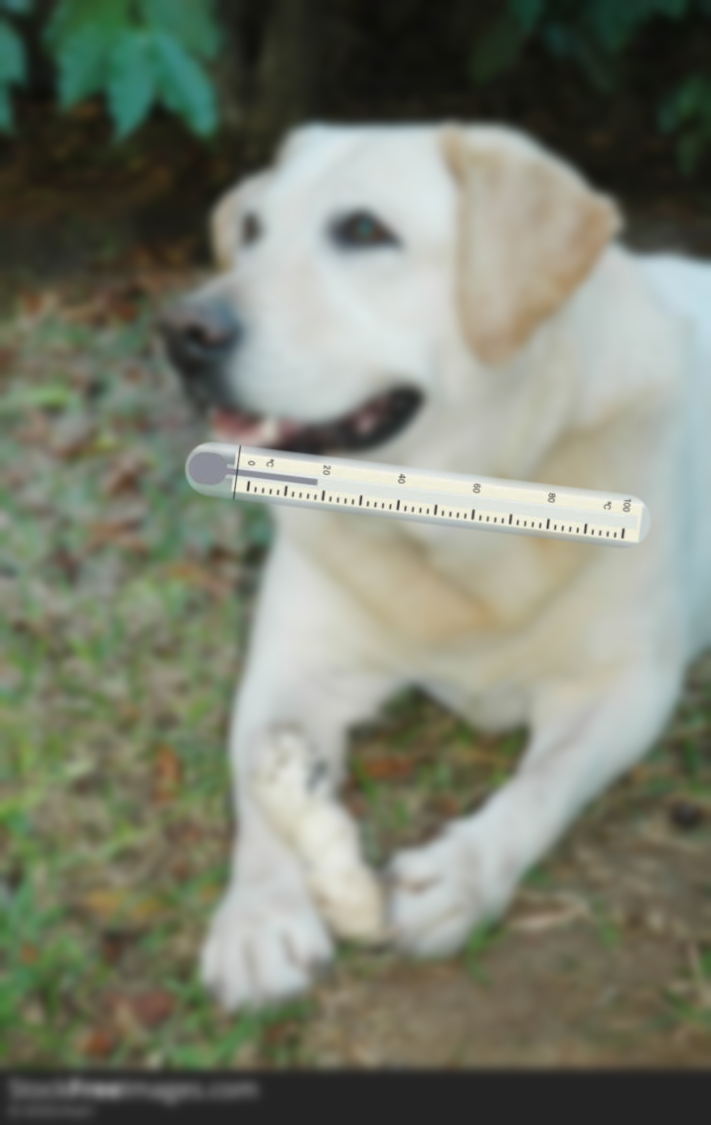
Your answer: 18 °C
